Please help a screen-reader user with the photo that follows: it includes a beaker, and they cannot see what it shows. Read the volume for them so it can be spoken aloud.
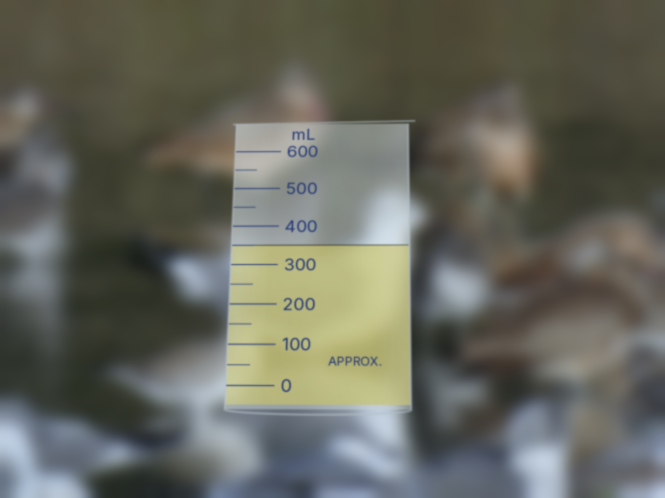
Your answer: 350 mL
